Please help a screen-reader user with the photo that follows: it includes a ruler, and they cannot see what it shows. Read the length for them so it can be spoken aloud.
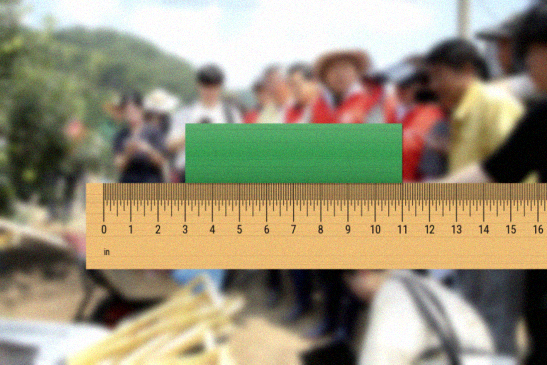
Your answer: 8 in
